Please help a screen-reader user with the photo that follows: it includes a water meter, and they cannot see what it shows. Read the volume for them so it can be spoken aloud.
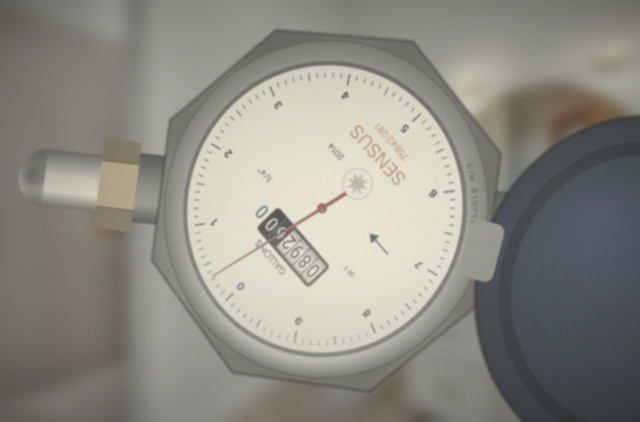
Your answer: 892600.3 gal
